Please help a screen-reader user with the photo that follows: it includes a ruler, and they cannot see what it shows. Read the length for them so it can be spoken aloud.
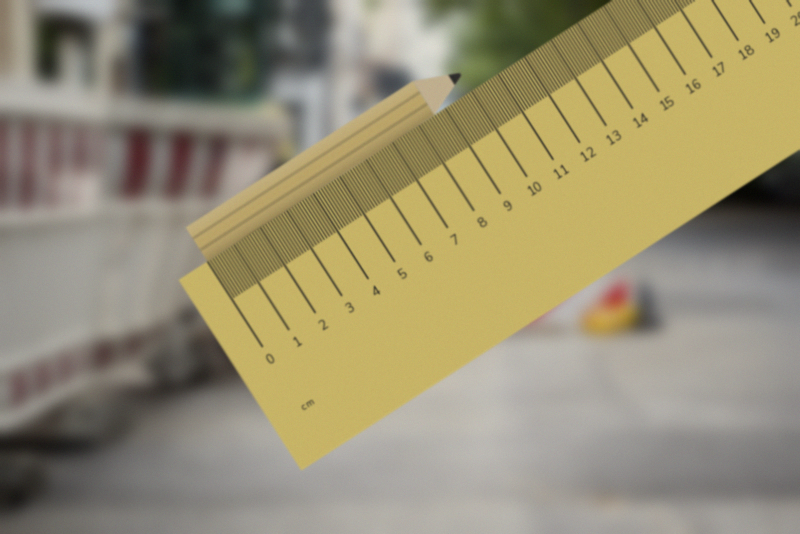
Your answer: 10 cm
